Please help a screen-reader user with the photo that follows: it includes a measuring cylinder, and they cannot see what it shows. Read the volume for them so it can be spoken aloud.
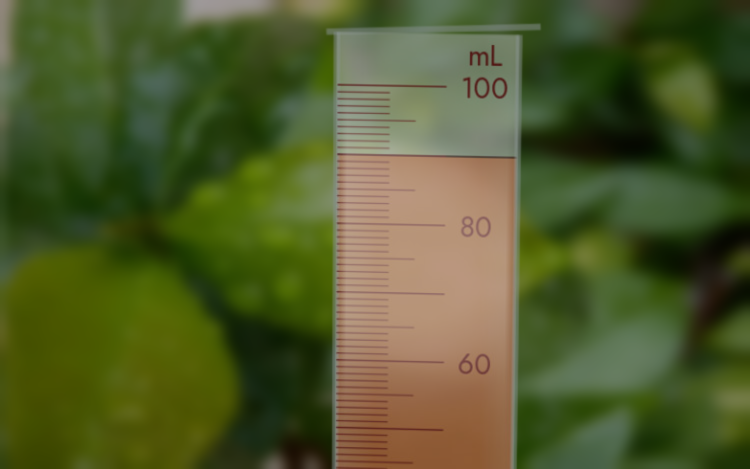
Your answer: 90 mL
